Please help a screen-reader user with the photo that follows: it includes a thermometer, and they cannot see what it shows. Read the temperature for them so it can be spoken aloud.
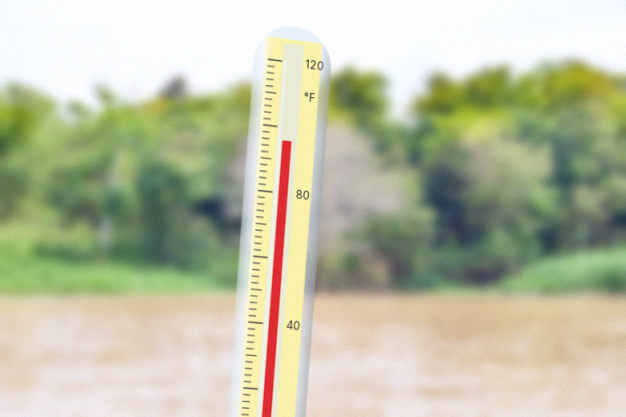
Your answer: 96 °F
